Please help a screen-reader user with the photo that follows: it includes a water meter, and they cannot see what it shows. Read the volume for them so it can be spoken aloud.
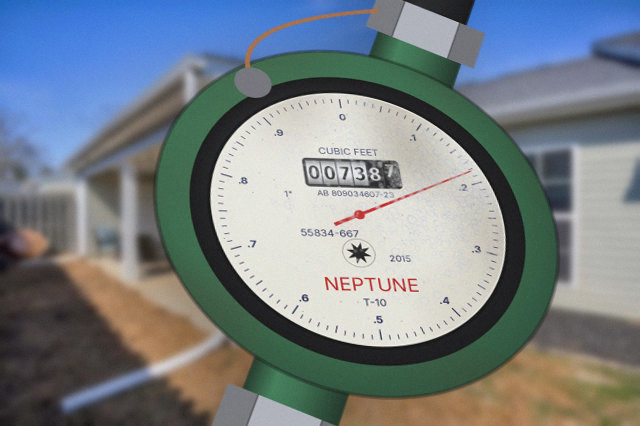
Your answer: 7387.18 ft³
